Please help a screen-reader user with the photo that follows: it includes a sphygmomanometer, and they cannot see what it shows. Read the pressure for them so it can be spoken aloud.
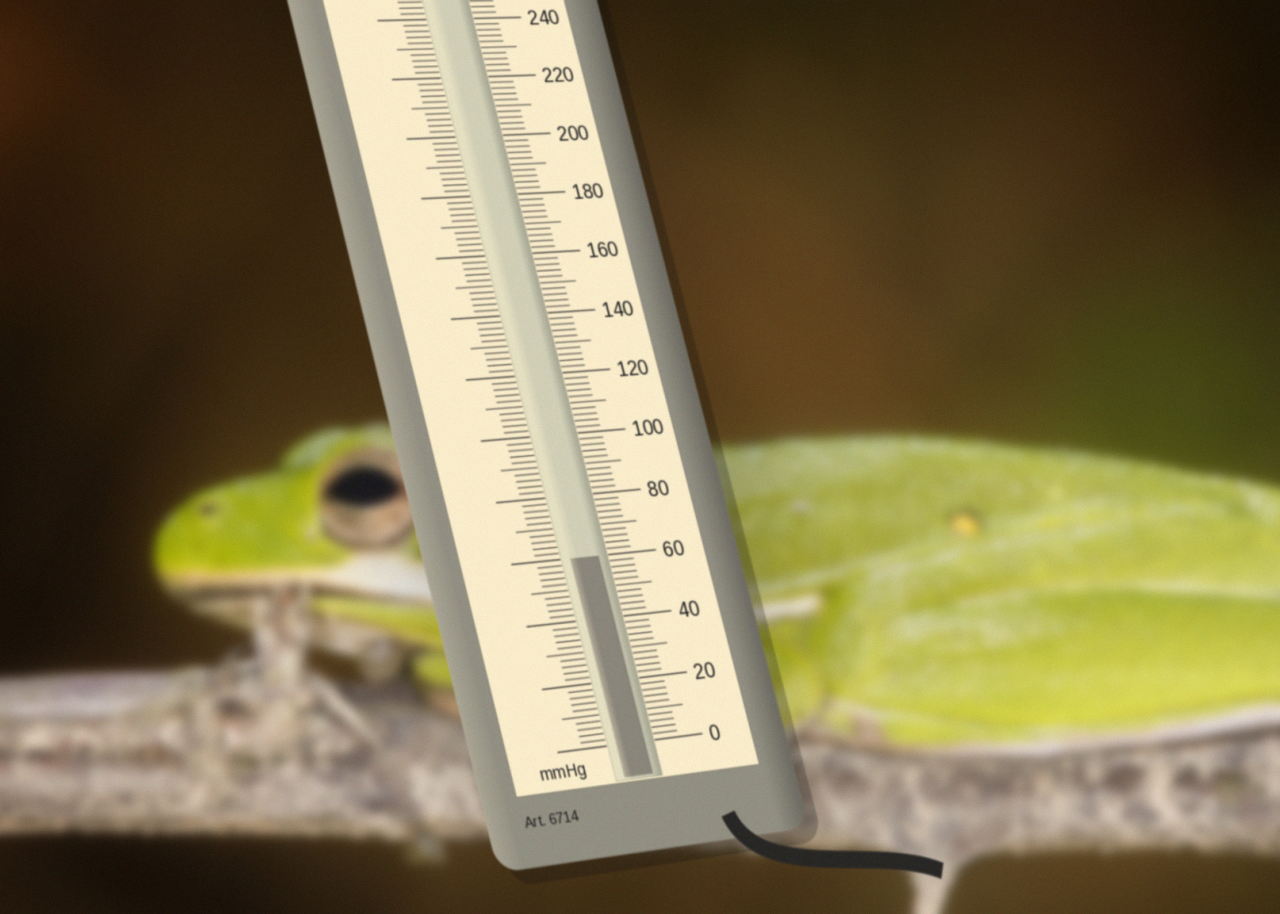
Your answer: 60 mmHg
